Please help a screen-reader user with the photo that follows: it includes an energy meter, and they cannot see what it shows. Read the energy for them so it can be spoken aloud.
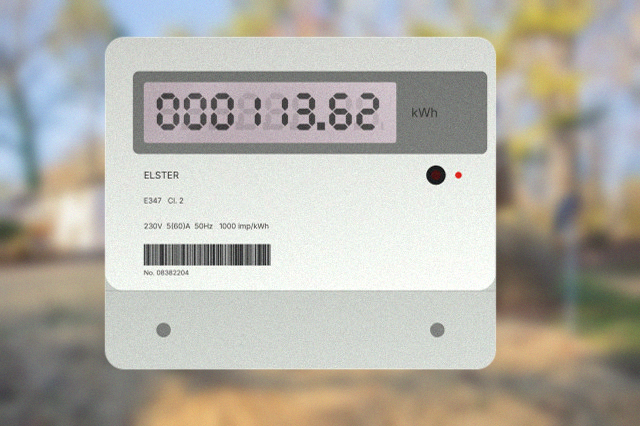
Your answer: 113.62 kWh
